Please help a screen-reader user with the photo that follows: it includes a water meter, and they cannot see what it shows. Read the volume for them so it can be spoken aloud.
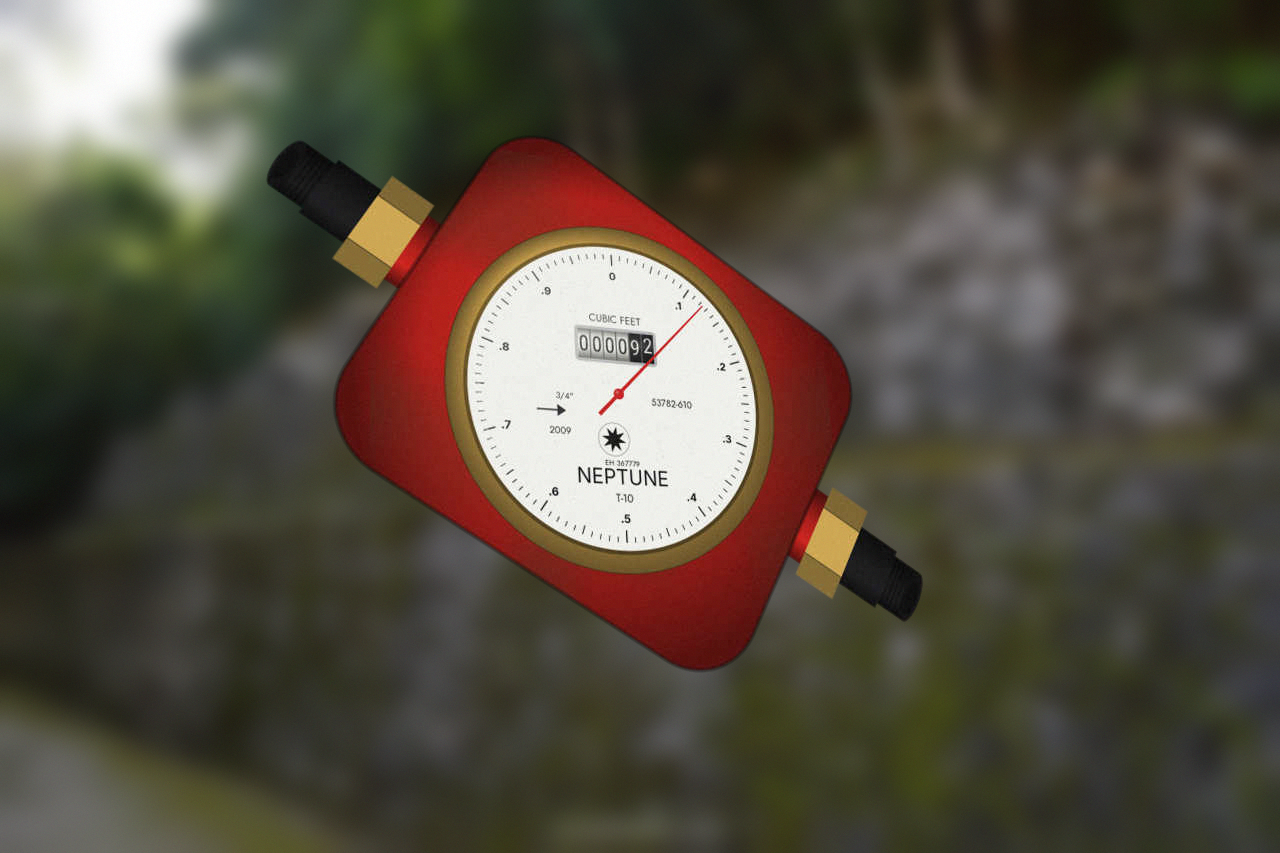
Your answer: 92.12 ft³
